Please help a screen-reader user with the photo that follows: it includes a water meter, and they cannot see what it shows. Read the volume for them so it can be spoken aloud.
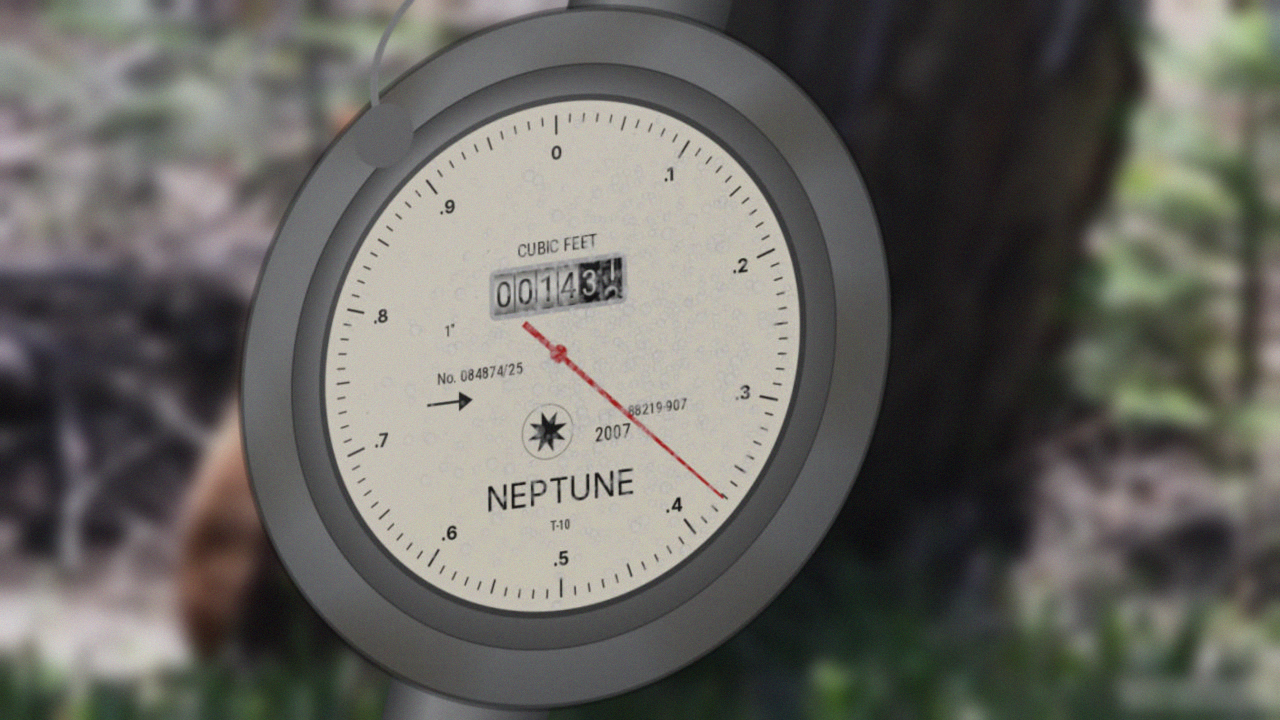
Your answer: 1431.37 ft³
